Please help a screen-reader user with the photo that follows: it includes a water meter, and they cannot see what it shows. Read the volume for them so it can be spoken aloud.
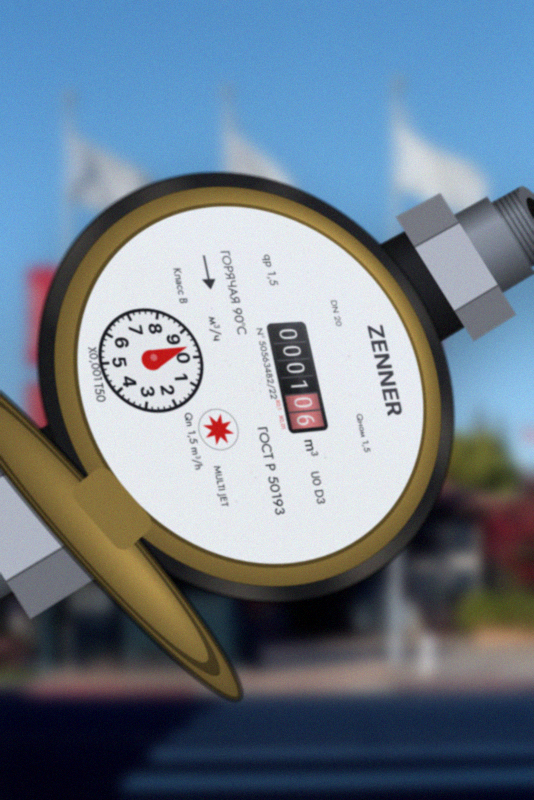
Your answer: 1.059 m³
